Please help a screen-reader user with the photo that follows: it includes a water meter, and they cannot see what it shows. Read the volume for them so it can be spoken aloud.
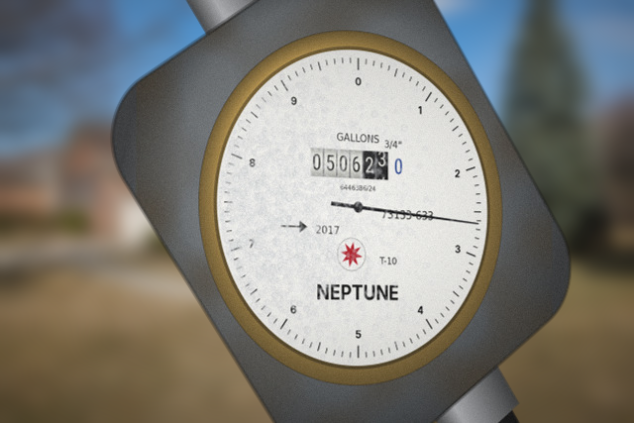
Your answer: 506232.6 gal
